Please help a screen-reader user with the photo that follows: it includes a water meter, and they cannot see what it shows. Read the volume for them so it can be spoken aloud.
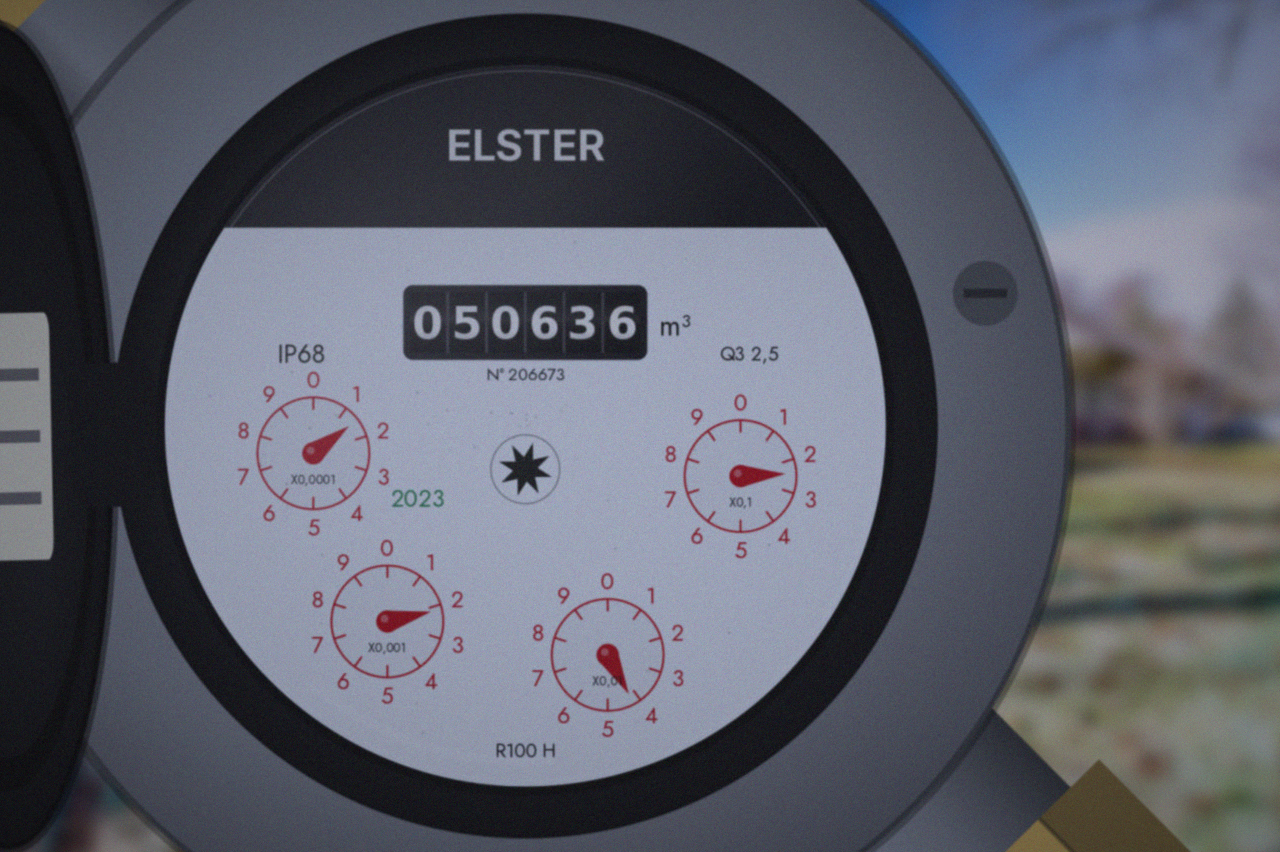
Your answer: 50636.2421 m³
